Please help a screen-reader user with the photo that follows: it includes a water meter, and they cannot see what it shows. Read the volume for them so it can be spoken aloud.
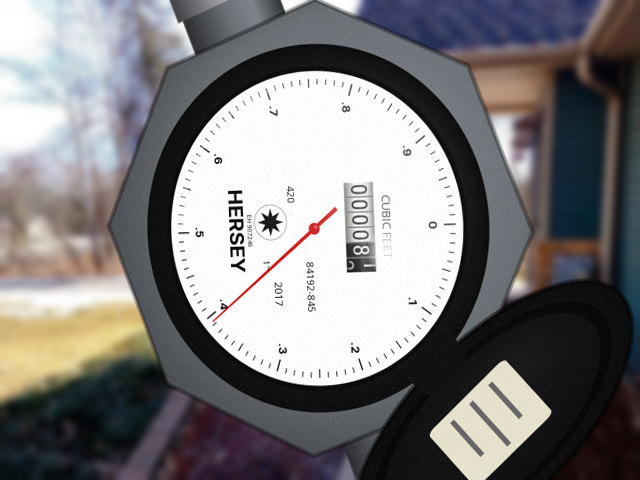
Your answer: 81.39 ft³
